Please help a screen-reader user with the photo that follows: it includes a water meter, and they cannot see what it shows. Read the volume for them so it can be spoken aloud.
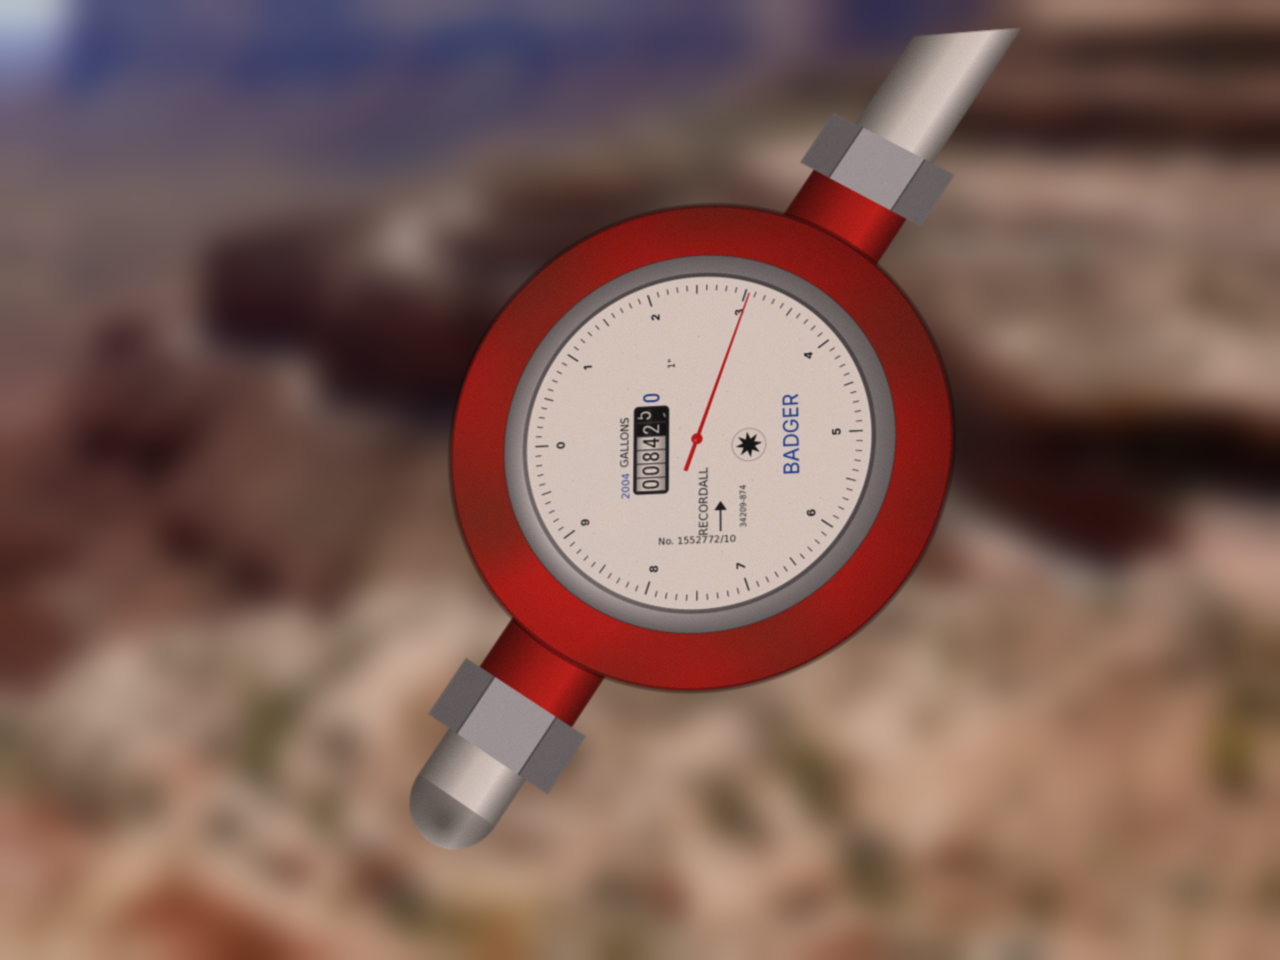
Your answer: 84253.0 gal
